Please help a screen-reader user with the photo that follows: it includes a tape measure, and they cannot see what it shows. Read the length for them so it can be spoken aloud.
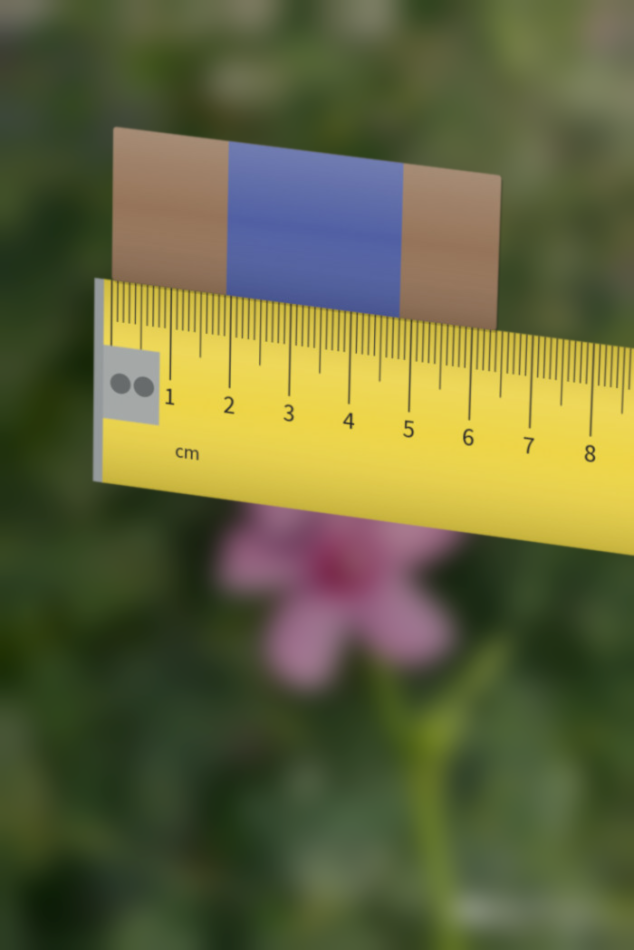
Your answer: 6.4 cm
